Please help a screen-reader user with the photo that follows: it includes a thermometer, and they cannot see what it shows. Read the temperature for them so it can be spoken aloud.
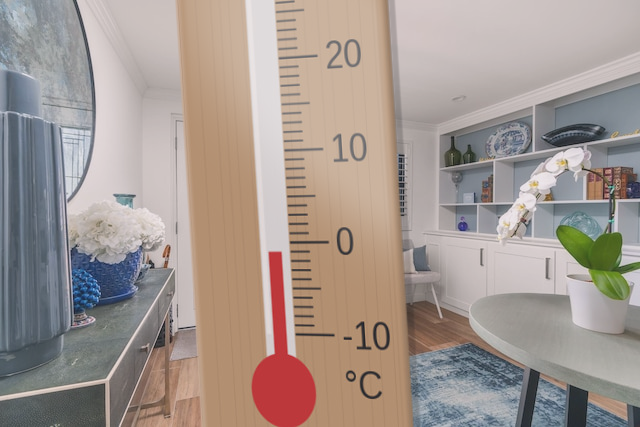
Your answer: -1 °C
